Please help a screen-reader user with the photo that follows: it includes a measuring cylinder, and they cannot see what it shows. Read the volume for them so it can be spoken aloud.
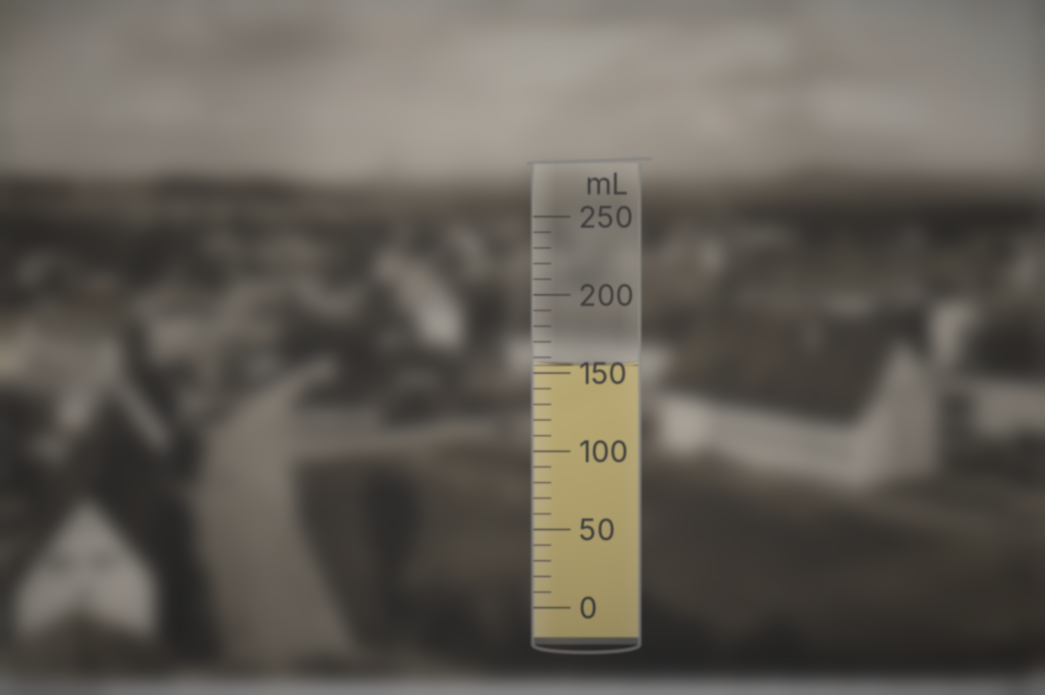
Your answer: 155 mL
